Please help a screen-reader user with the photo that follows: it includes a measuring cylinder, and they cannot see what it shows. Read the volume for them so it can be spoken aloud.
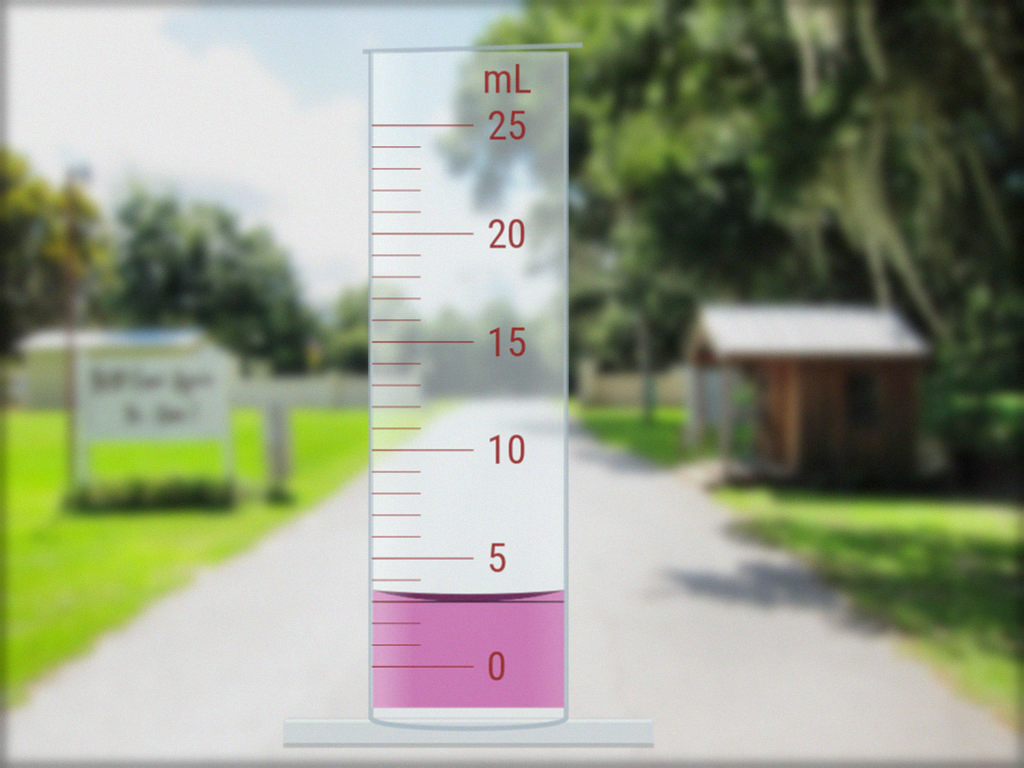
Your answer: 3 mL
